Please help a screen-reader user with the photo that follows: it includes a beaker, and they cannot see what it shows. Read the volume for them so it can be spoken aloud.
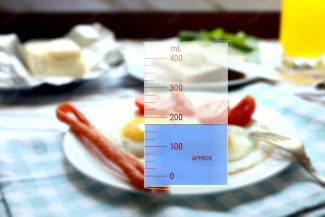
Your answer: 175 mL
